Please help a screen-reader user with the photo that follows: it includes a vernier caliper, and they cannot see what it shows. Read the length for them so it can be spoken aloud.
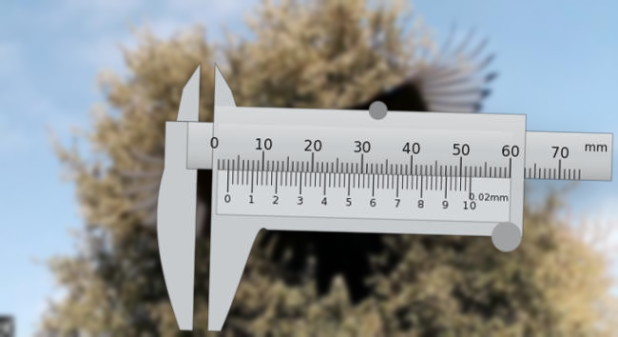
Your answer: 3.0 mm
